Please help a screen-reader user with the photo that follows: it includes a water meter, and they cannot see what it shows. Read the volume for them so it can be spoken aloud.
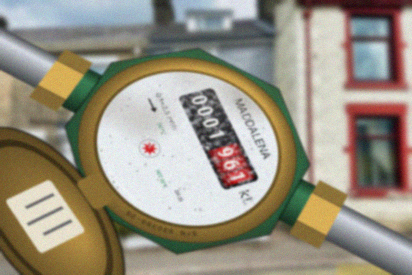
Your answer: 1.961 kL
